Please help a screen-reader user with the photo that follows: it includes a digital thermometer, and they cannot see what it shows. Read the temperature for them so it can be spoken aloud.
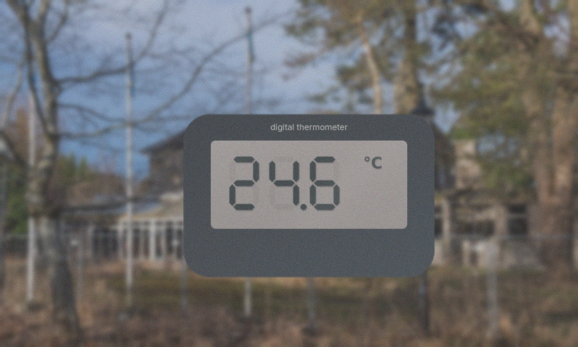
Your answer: 24.6 °C
